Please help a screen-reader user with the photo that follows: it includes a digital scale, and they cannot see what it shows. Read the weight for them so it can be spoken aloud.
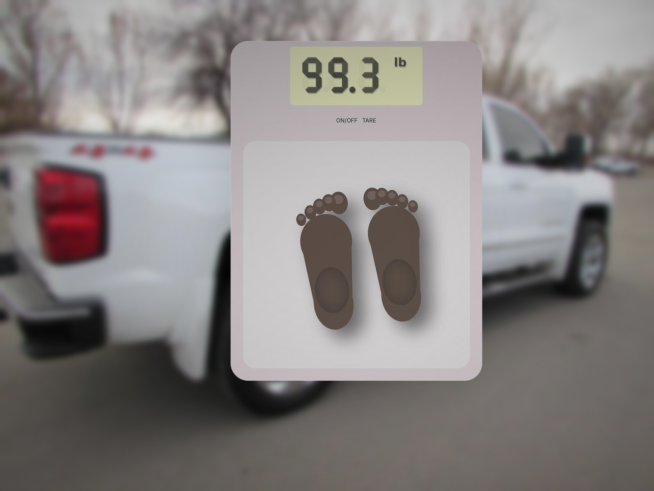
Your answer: 99.3 lb
